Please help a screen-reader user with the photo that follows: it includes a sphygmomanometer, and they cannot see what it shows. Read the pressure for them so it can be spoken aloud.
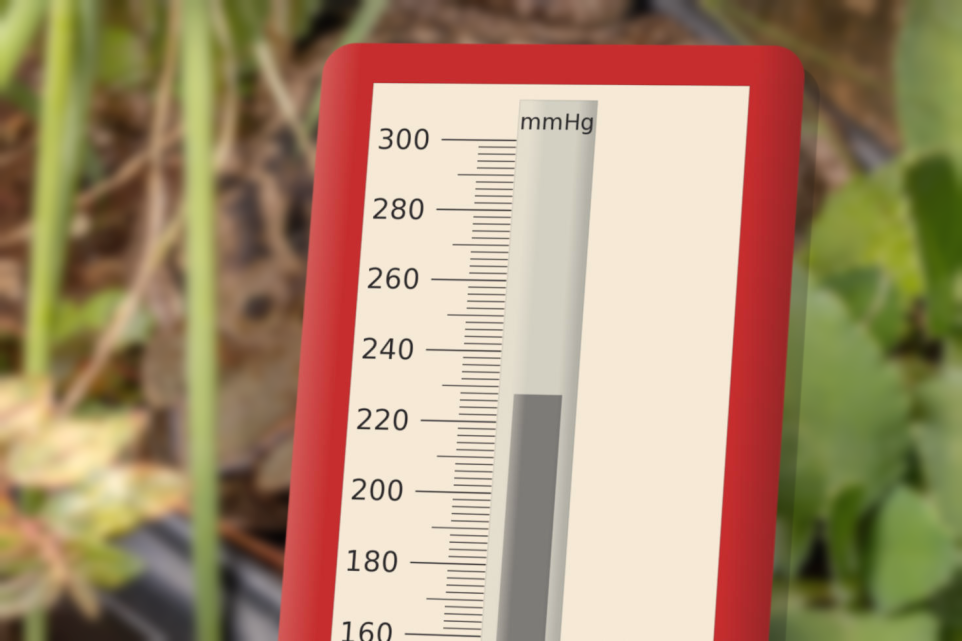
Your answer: 228 mmHg
